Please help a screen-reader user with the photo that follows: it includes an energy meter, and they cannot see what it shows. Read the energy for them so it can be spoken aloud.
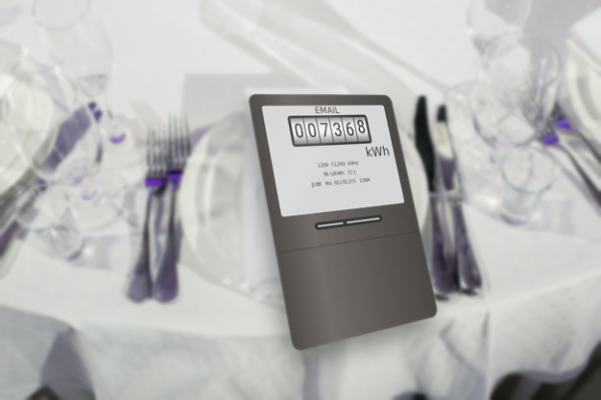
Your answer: 7368 kWh
